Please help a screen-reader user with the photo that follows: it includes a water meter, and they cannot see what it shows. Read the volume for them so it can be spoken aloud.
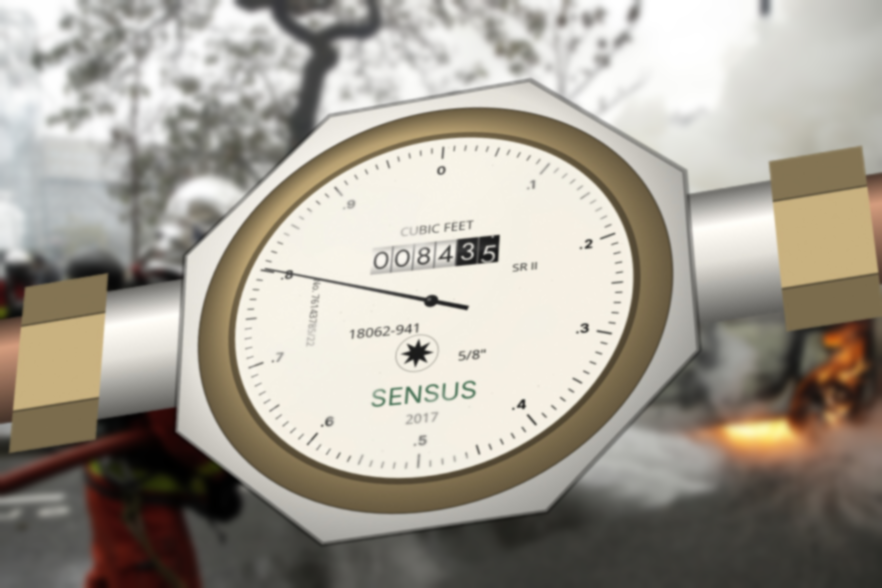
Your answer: 8434.80 ft³
